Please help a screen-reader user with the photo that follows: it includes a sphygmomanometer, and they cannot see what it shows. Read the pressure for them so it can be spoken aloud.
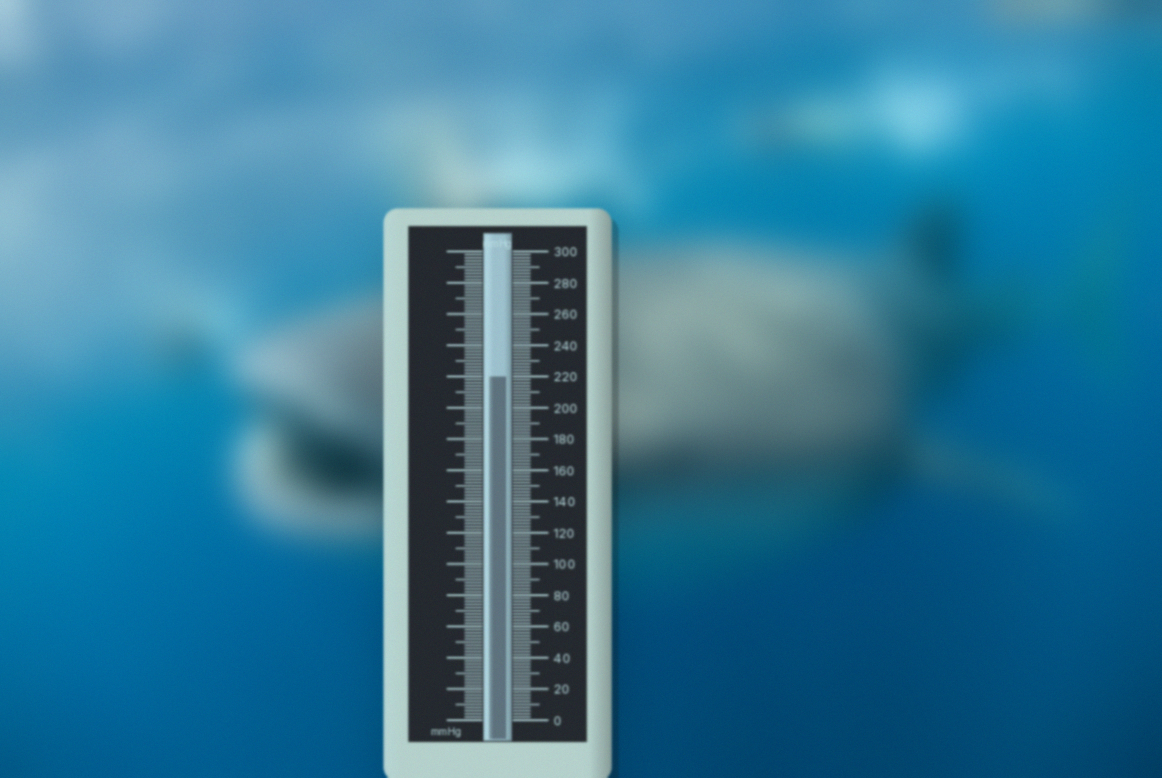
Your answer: 220 mmHg
